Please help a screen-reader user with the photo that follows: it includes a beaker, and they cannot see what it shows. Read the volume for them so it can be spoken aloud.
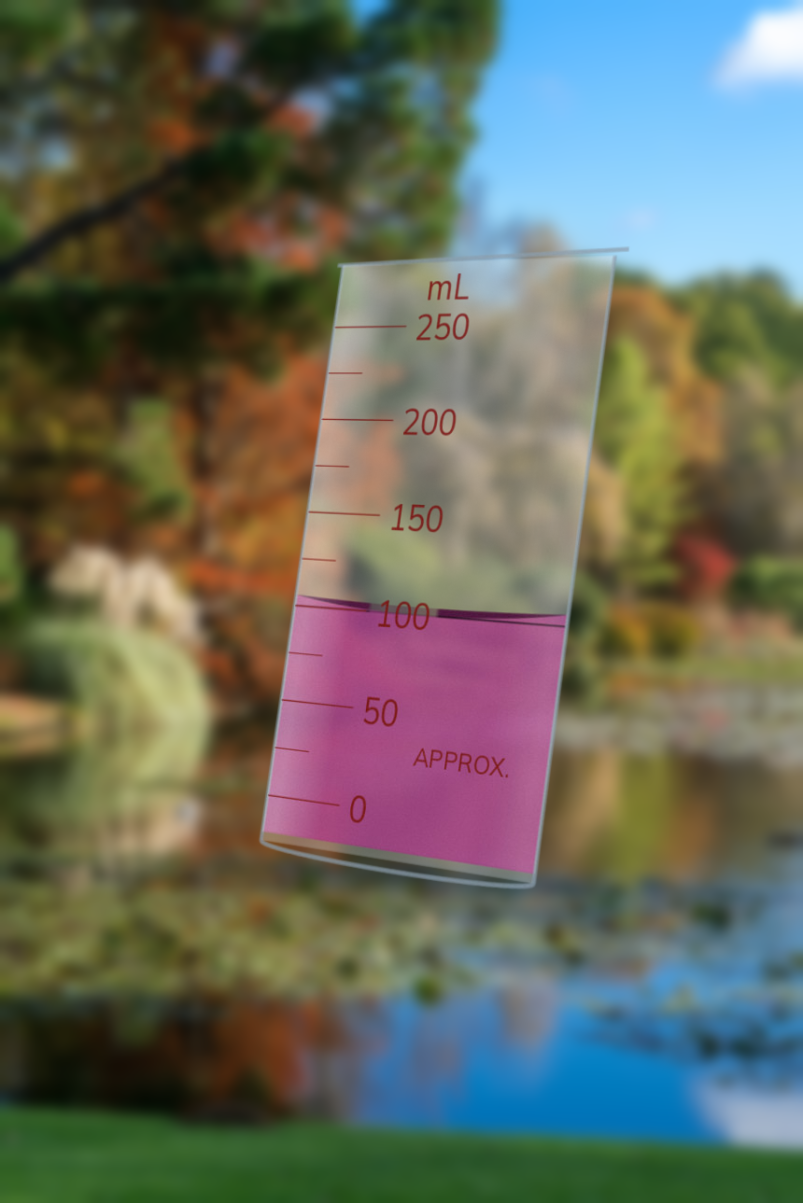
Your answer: 100 mL
